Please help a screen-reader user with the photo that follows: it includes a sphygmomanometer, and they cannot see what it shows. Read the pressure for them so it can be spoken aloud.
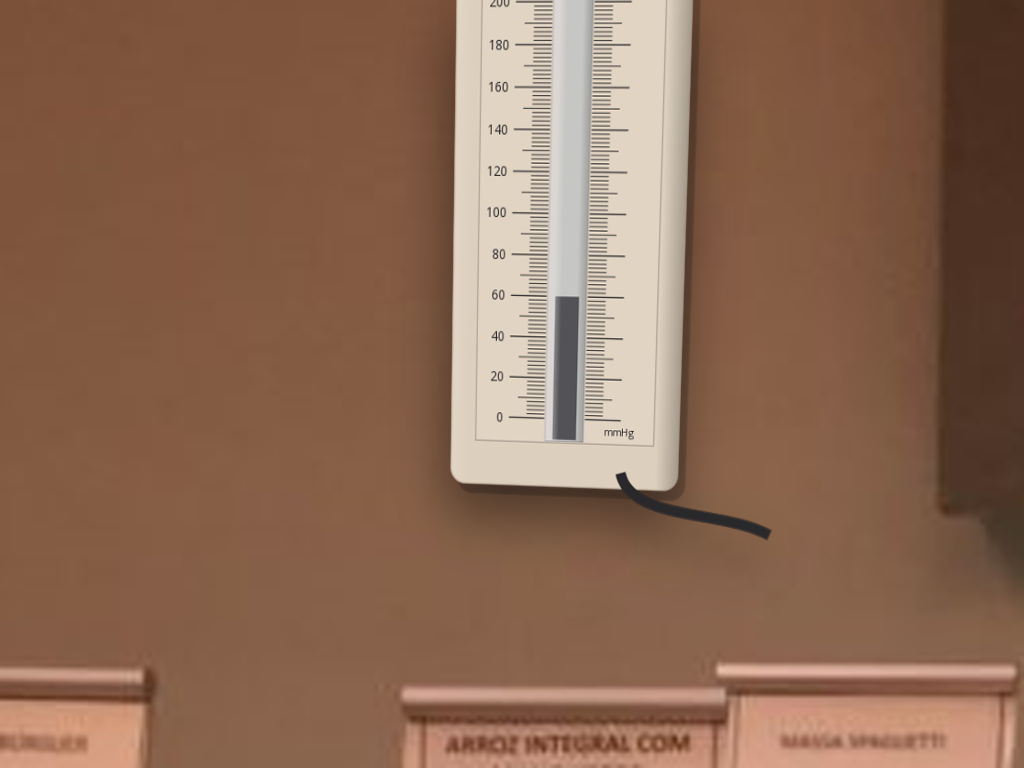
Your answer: 60 mmHg
